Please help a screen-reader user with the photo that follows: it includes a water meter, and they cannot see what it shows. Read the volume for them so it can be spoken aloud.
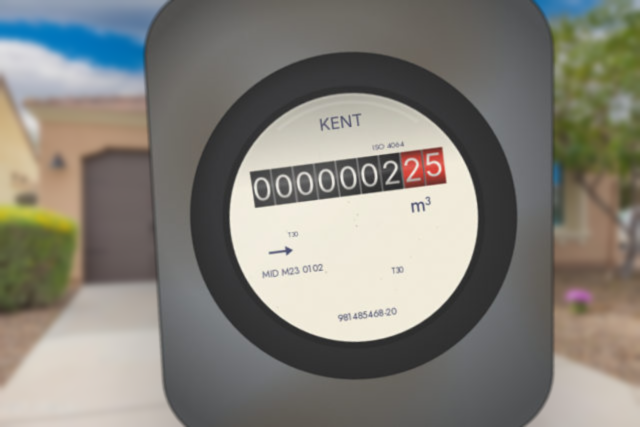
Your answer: 2.25 m³
